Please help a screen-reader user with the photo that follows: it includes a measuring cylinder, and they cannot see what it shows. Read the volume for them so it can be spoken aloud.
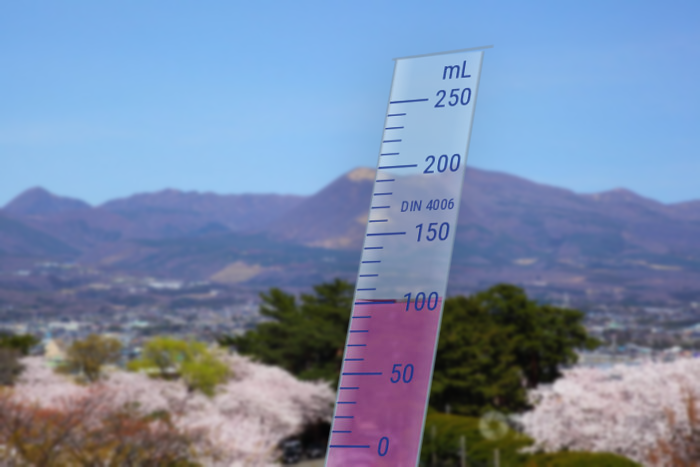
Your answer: 100 mL
